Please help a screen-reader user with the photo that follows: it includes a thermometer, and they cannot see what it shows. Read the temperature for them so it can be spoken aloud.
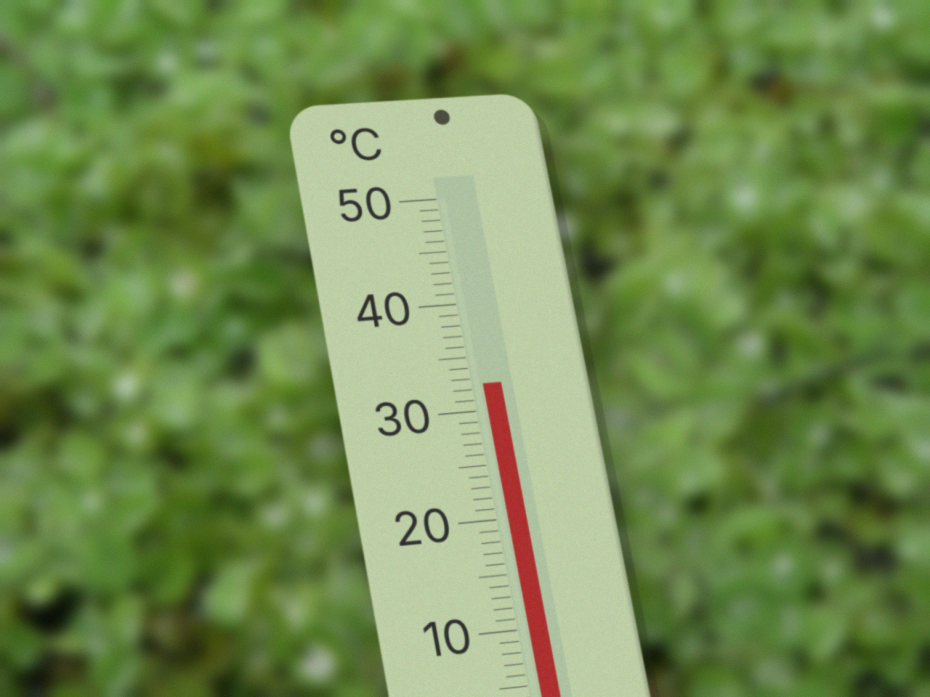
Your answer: 32.5 °C
